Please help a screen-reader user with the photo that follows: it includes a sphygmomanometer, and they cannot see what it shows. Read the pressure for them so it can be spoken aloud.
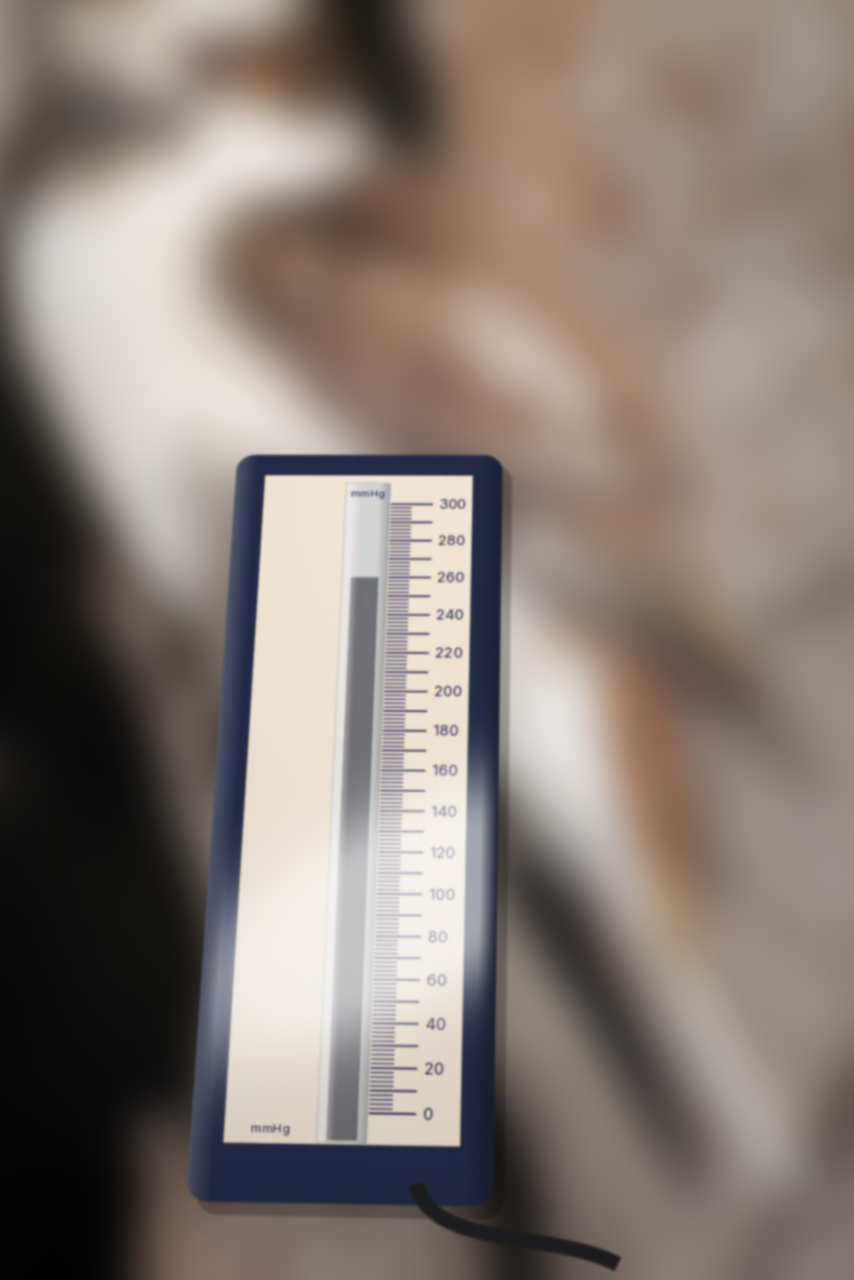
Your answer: 260 mmHg
